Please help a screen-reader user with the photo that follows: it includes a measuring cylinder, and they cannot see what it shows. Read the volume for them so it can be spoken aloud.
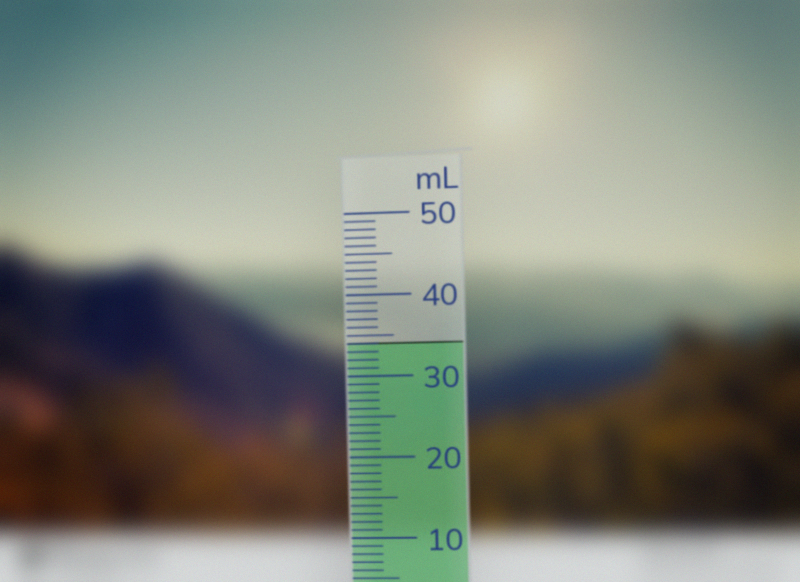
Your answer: 34 mL
